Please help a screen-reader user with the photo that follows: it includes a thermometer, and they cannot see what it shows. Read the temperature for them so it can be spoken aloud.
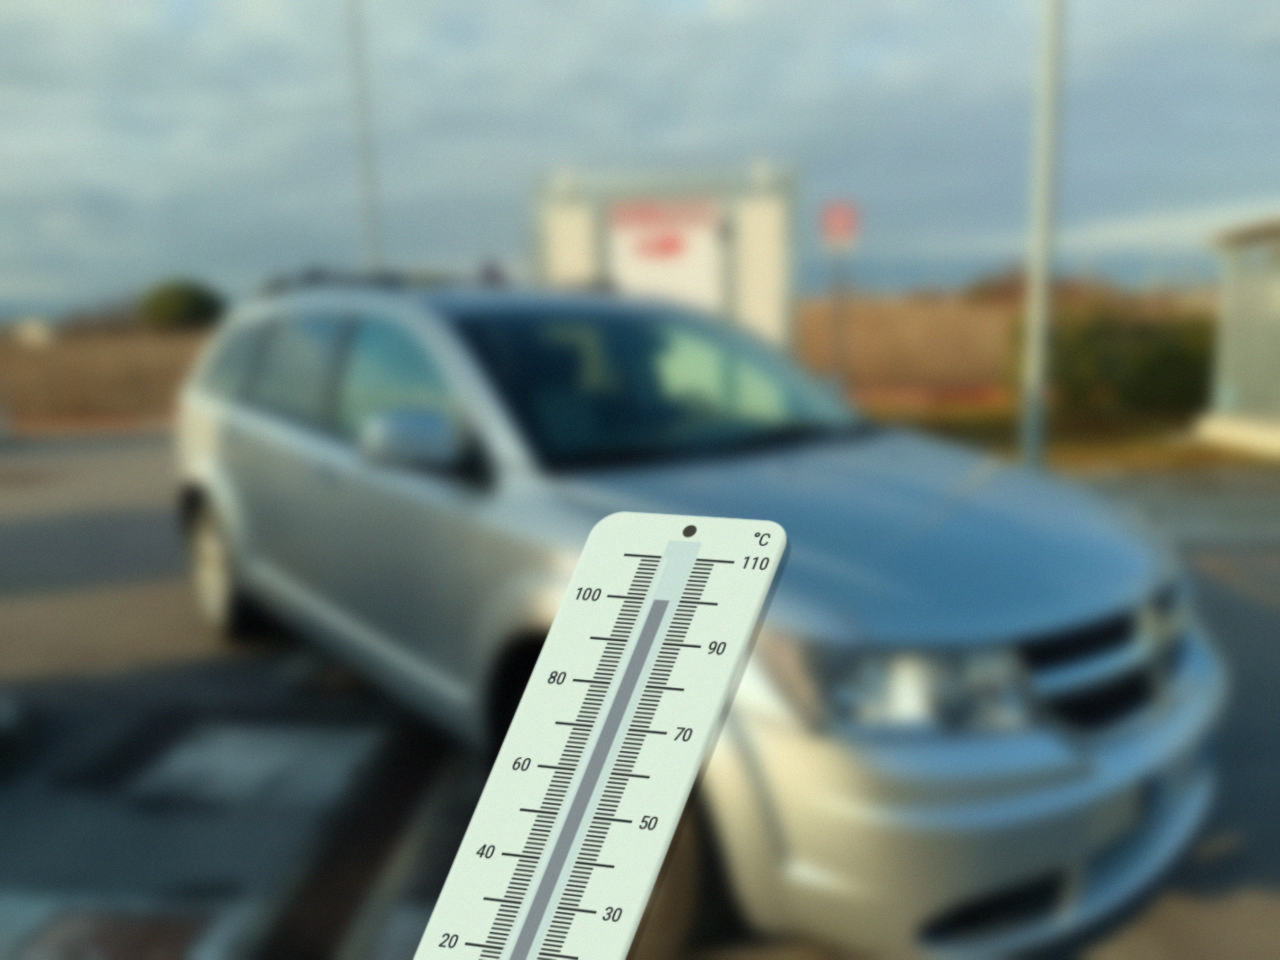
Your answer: 100 °C
